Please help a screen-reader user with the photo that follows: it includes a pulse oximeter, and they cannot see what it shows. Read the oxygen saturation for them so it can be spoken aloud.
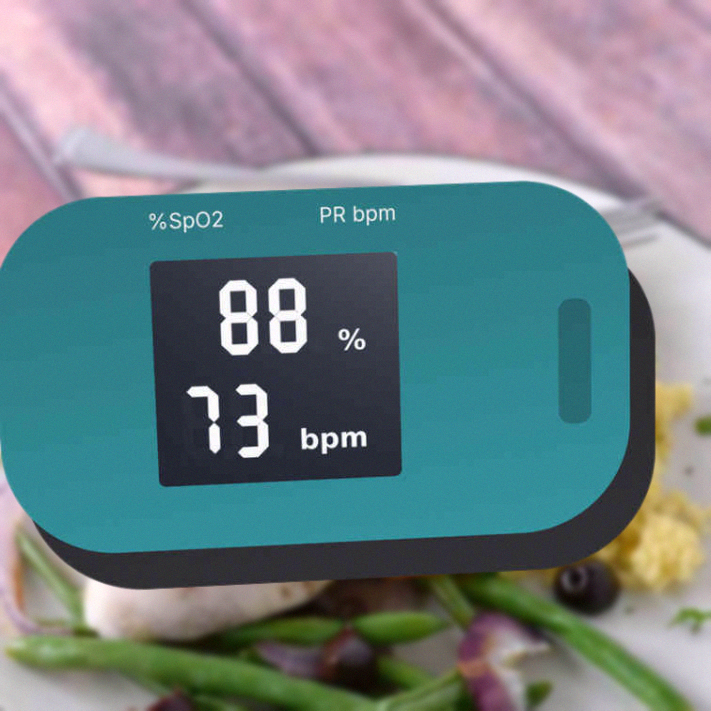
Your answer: 88 %
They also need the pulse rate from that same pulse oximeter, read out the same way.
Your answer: 73 bpm
